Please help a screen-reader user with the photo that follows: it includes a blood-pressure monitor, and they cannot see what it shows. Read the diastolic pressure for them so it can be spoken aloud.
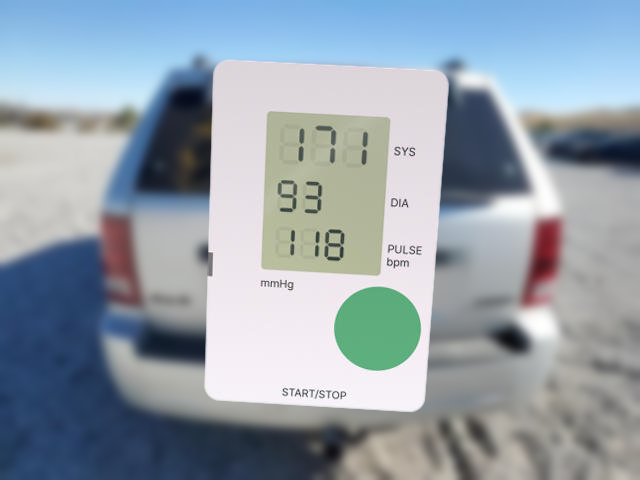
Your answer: 93 mmHg
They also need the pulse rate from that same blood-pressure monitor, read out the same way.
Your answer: 118 bpm
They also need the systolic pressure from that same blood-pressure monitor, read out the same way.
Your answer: 171 mmHg
